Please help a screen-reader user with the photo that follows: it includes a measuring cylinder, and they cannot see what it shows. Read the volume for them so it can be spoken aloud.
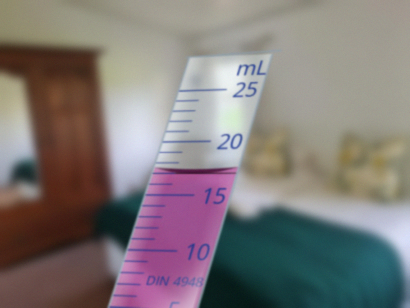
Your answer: 17 mL
